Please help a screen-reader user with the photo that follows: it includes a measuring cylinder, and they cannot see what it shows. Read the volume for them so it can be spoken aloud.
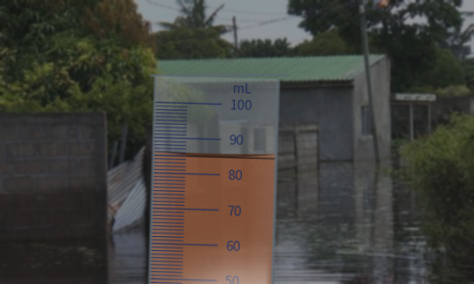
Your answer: 85 mL
